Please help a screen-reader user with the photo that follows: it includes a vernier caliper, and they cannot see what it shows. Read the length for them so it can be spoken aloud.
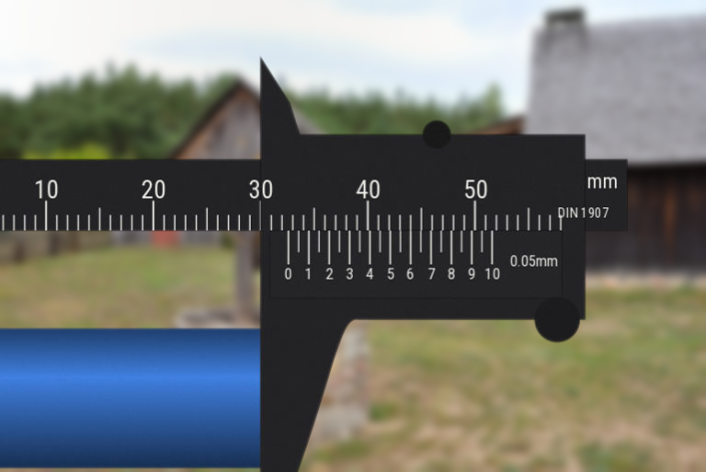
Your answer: 32.6 mm
